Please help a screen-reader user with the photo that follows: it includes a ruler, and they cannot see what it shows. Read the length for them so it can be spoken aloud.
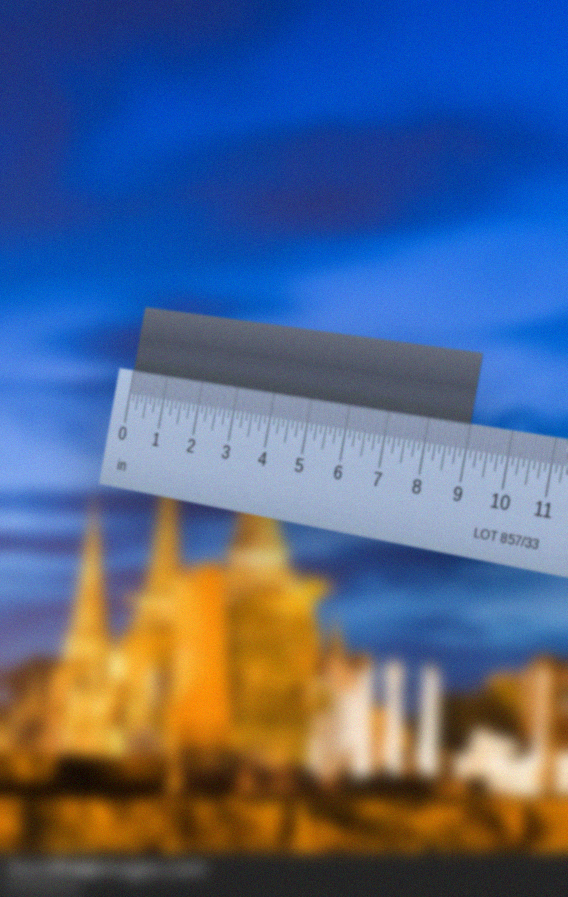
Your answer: 9 in
